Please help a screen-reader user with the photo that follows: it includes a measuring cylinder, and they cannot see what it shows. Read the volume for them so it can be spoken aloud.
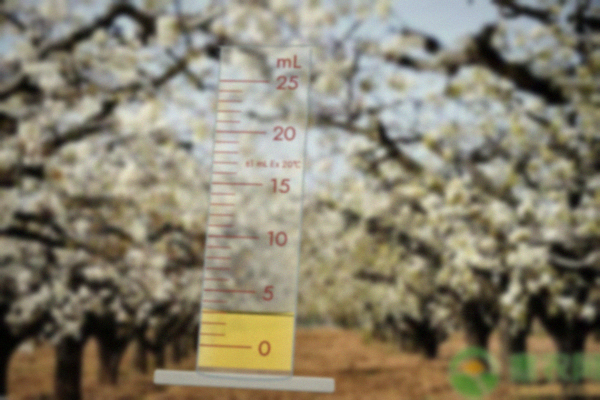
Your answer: 3 mL
